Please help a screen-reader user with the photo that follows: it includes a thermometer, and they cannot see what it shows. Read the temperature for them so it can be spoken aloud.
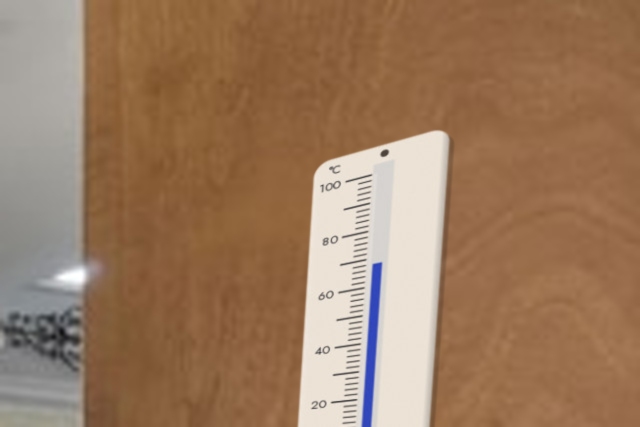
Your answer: 68 °C
